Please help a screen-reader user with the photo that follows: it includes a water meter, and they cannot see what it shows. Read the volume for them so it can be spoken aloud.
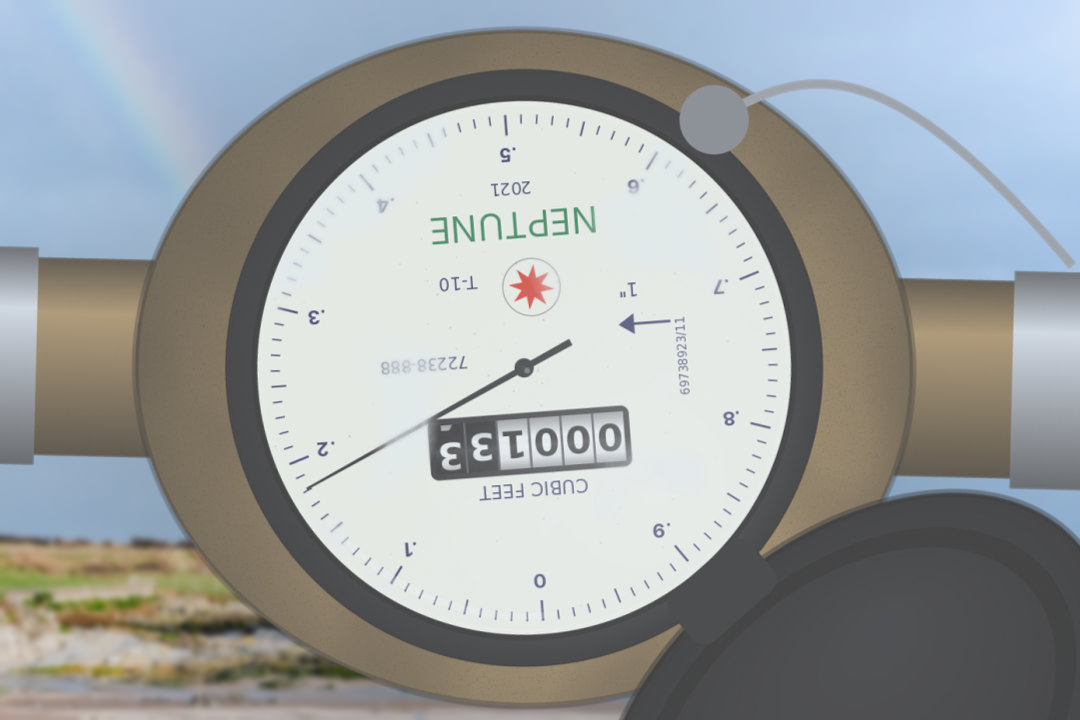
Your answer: 133.18 ft³
